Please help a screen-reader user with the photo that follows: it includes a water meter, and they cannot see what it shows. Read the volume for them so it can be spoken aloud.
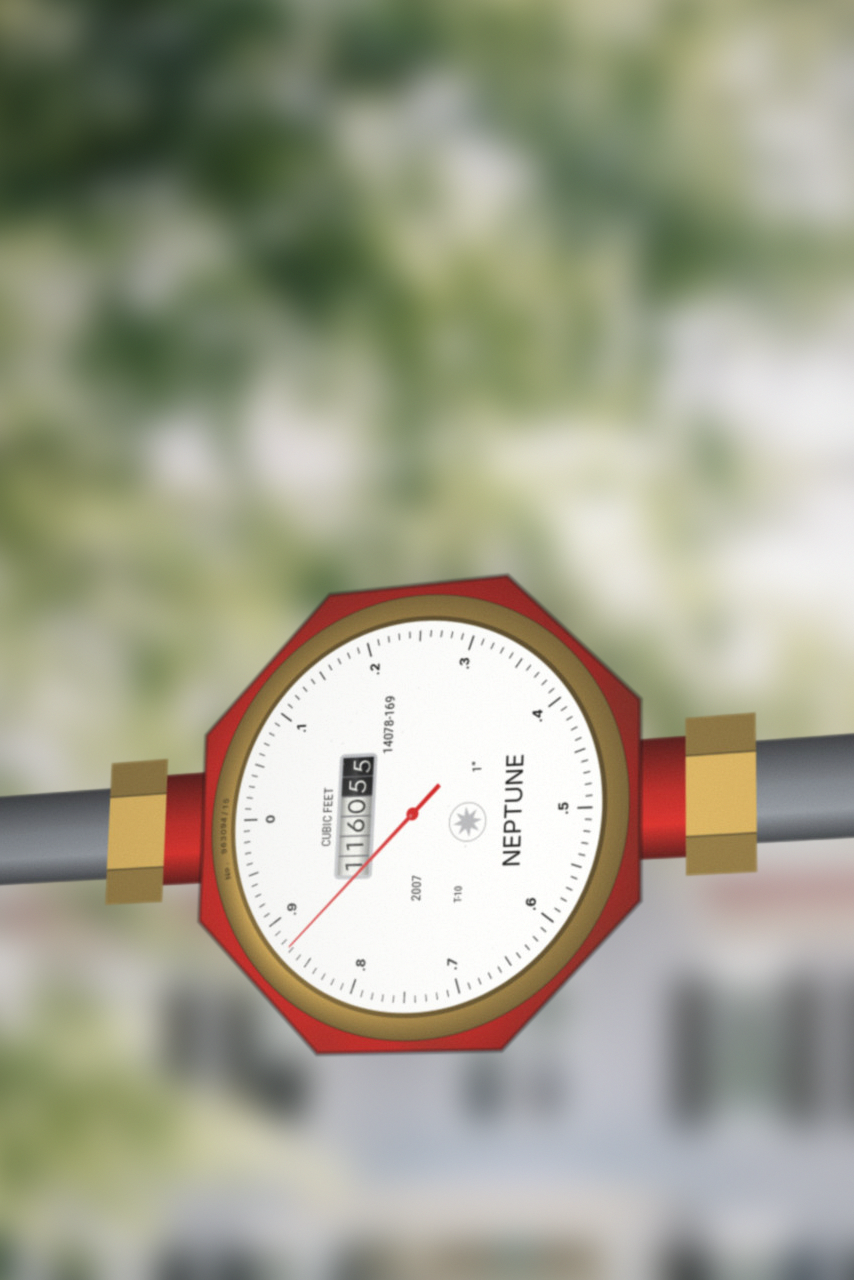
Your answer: 116054.87 ft³
